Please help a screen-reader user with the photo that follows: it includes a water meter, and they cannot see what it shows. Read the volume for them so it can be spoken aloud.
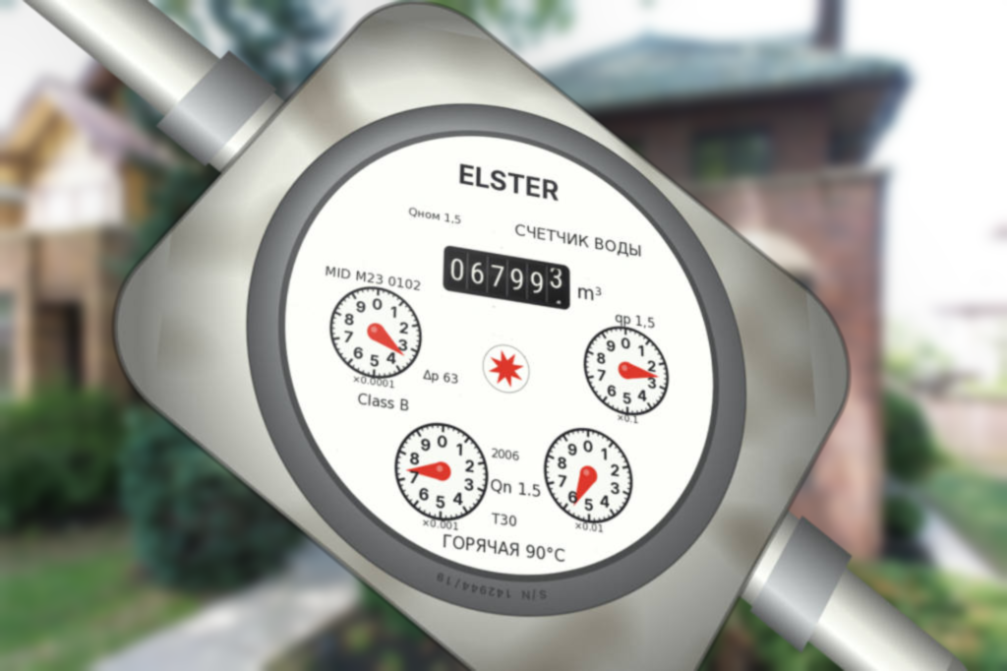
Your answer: 67993.2573 m³
